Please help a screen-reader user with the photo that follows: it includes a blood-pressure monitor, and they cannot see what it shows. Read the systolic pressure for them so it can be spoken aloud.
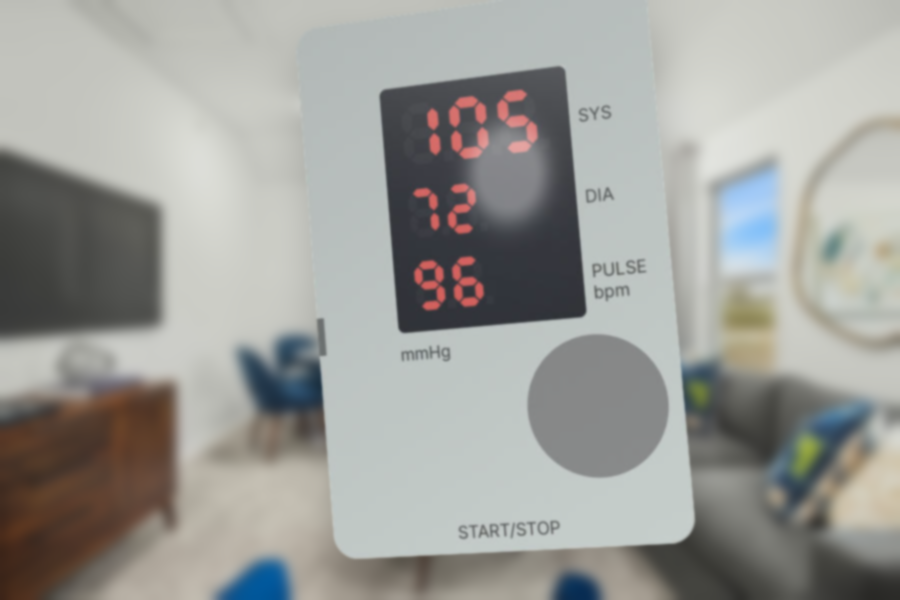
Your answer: 105 mmHg
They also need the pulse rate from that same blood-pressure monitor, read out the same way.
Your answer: 96 bpm
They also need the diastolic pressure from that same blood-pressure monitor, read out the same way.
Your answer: 72 mmHg
